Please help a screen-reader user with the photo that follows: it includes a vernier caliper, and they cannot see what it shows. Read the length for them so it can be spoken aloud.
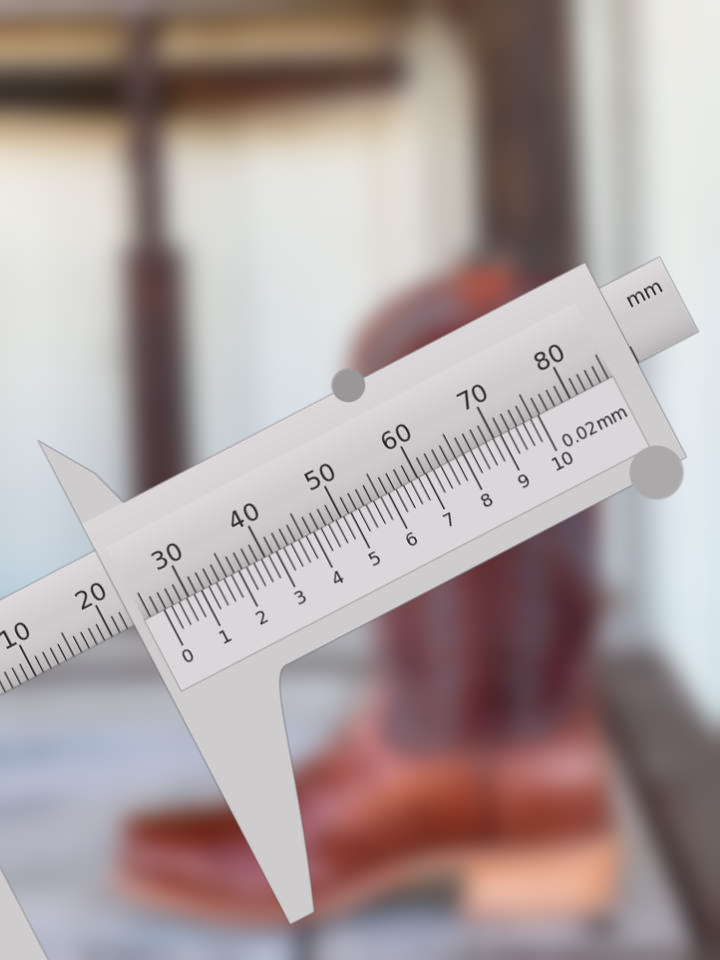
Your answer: 26.8 mm
